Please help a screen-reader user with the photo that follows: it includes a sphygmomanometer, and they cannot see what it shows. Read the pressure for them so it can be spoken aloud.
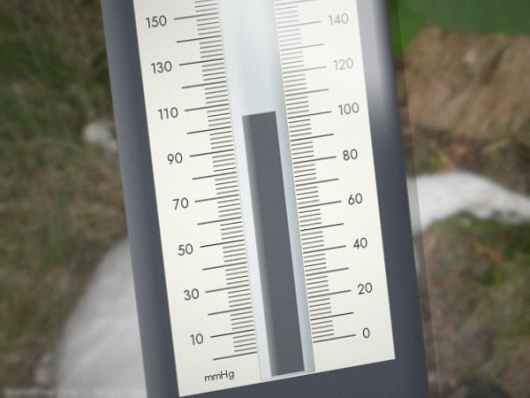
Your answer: 104 mmHg
